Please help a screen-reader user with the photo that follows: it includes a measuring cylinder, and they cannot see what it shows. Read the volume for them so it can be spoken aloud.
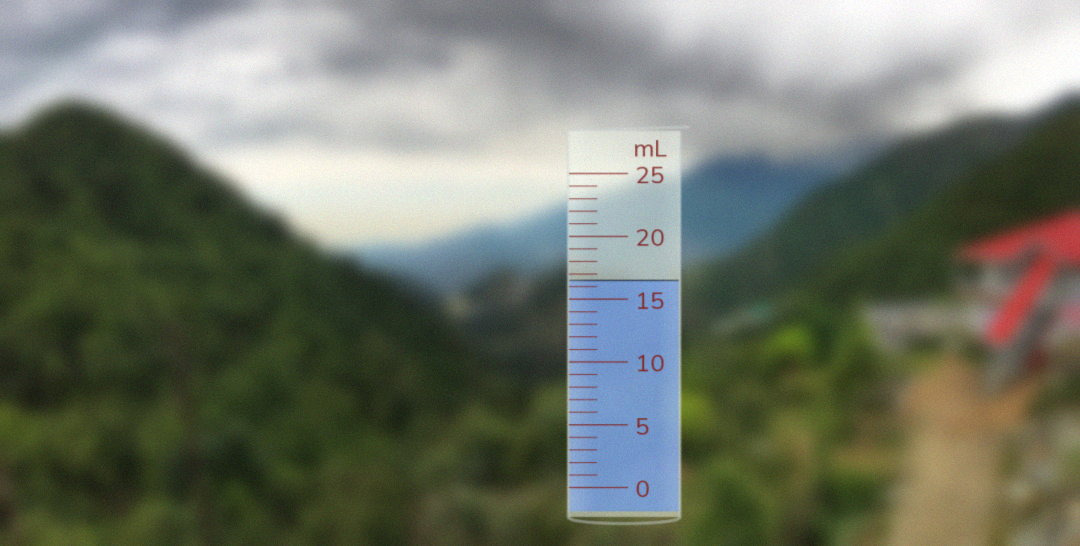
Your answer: 16.5 mL
